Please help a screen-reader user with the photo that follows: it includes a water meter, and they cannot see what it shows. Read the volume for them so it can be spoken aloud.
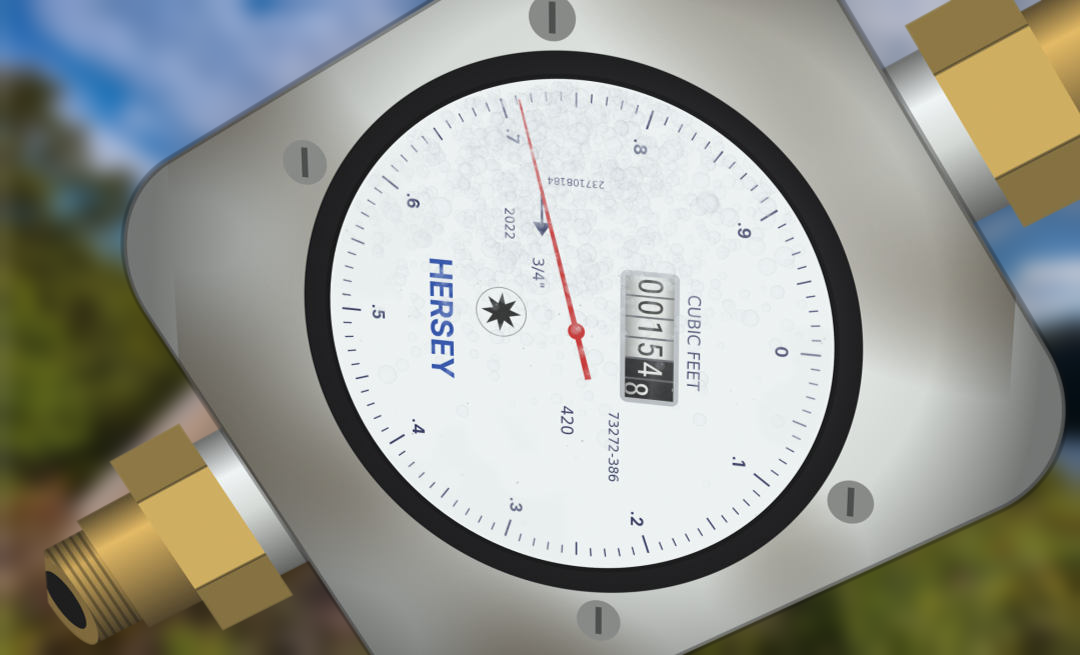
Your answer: 1547.71 ft³
